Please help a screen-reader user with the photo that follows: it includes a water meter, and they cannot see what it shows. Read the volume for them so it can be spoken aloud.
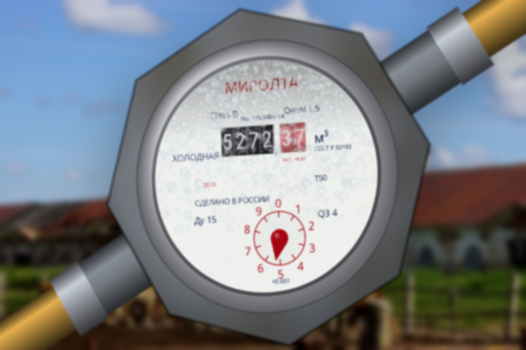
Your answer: 5272.375 m³
